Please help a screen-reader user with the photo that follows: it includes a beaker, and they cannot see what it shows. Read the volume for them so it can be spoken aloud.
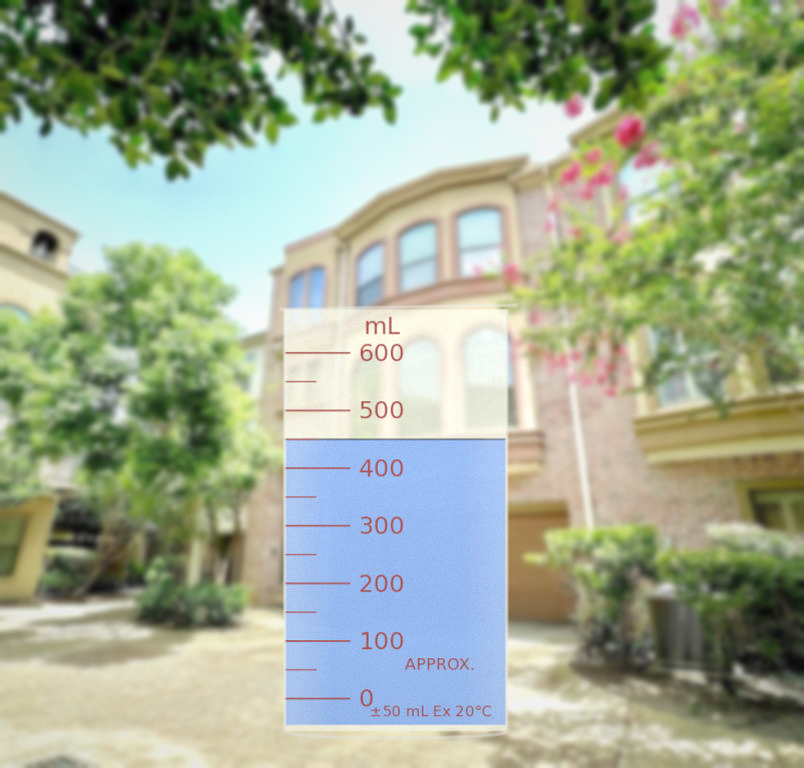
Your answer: 450 mL
